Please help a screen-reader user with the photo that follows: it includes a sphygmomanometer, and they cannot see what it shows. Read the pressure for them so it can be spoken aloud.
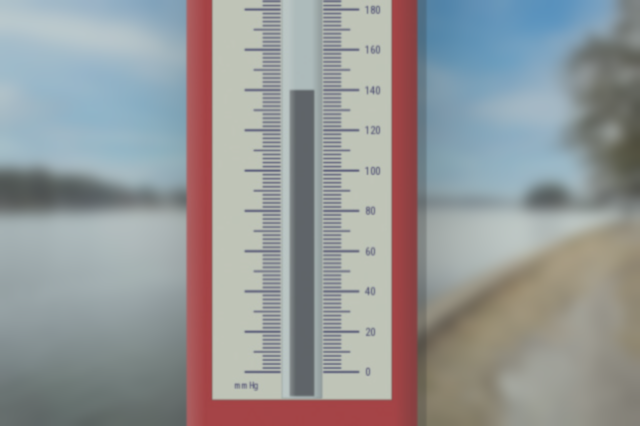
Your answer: 140 mmHg
